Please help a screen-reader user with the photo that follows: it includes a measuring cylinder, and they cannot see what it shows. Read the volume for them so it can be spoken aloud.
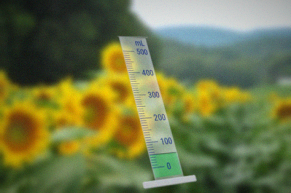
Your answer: 50 mL
